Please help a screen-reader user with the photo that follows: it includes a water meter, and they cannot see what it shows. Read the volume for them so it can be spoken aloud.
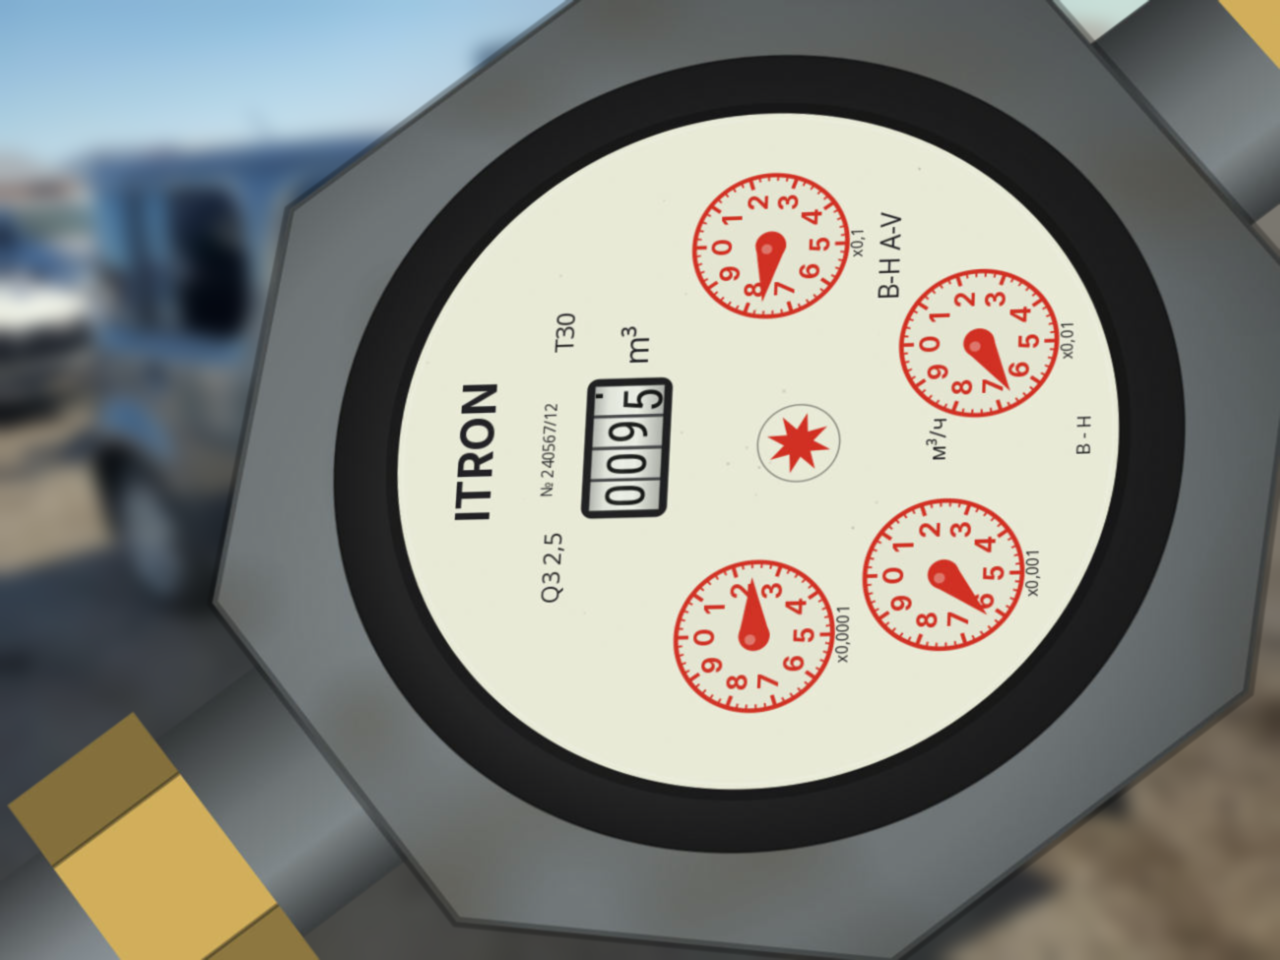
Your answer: 94.7662 m³
